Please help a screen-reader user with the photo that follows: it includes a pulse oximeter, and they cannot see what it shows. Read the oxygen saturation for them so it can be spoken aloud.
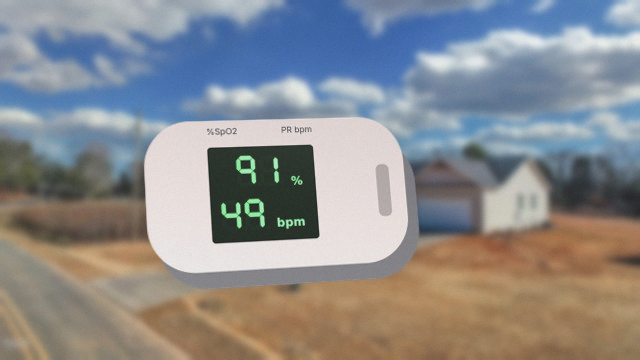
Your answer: 91 %
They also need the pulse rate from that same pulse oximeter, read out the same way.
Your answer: 49 bpm
